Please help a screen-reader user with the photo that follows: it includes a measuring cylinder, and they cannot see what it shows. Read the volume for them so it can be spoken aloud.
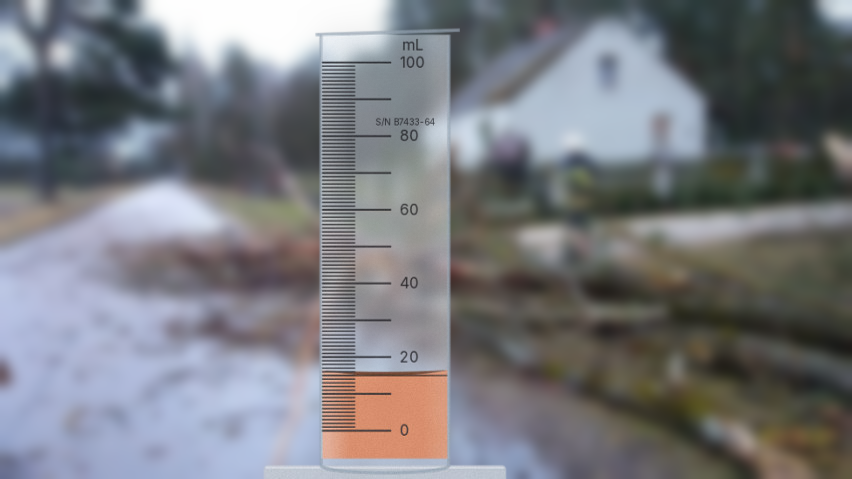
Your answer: 15 mL
